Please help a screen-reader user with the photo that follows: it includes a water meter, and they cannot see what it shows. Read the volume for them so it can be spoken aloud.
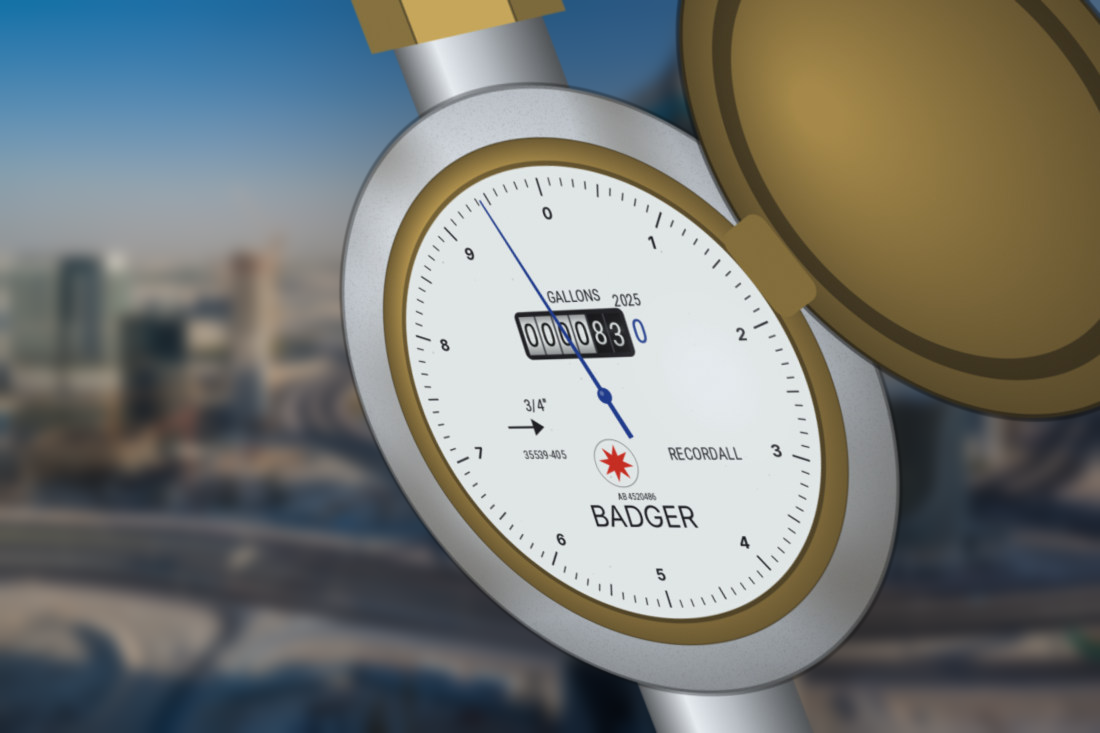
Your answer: 829.4 gal
